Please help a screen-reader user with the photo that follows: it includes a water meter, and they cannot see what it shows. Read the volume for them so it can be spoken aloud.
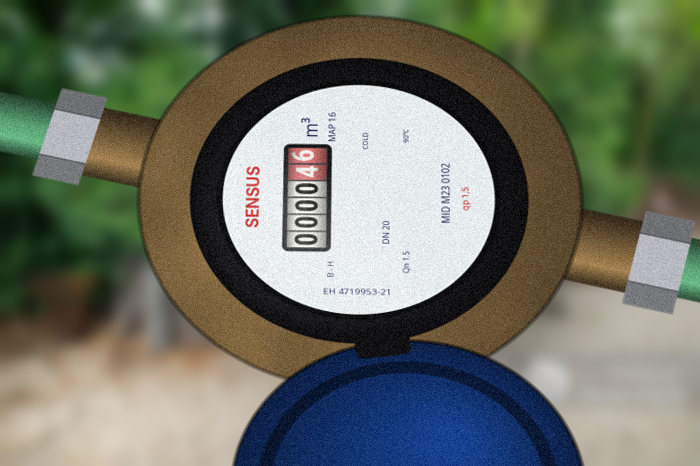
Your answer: 0.46 m³
